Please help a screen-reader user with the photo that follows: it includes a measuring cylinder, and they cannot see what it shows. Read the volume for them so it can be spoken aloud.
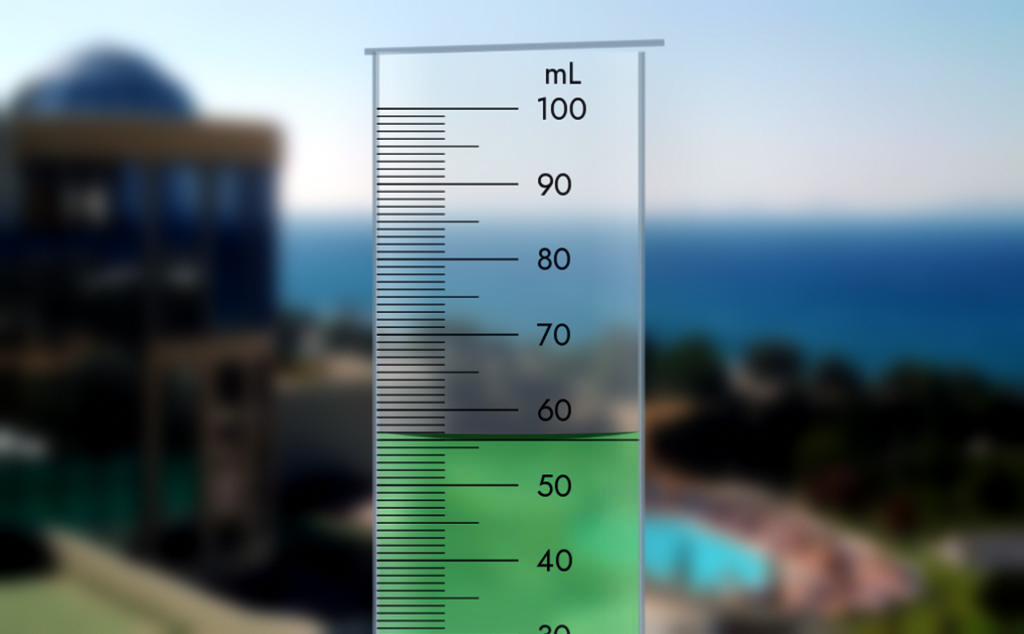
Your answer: 56 mL
